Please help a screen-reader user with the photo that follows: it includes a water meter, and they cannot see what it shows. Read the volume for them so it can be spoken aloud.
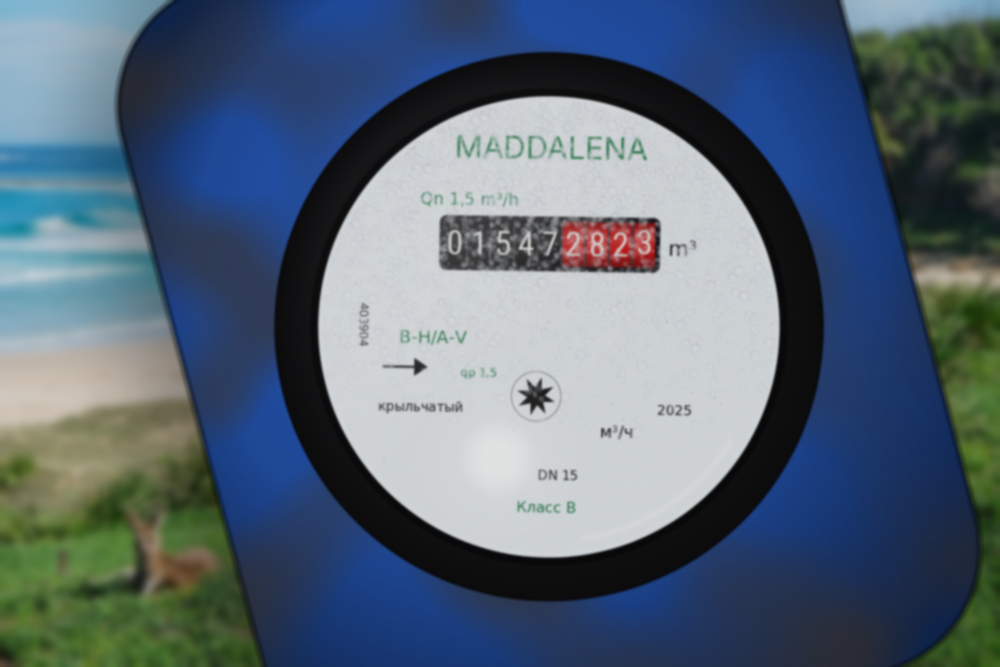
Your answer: 1547.2823 m³
